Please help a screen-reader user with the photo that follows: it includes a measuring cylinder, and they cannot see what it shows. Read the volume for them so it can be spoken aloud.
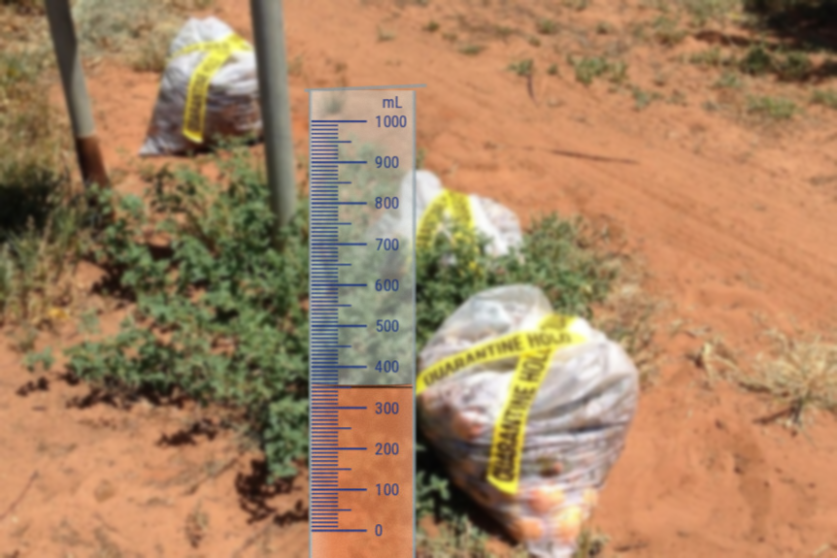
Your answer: 350 mL
